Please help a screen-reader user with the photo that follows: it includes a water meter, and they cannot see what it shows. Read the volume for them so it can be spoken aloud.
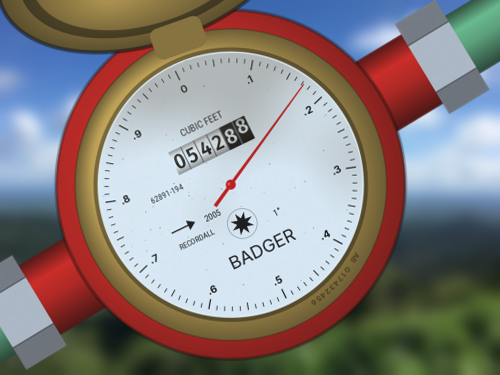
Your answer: 54288.17 ft³
